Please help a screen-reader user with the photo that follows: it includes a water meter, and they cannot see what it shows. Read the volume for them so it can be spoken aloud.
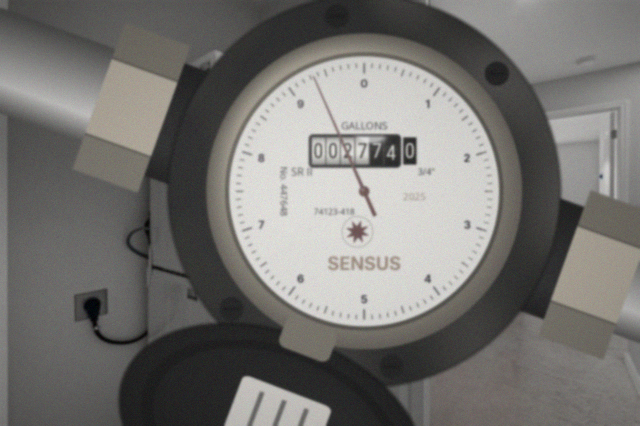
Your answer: 27739.3 gal
